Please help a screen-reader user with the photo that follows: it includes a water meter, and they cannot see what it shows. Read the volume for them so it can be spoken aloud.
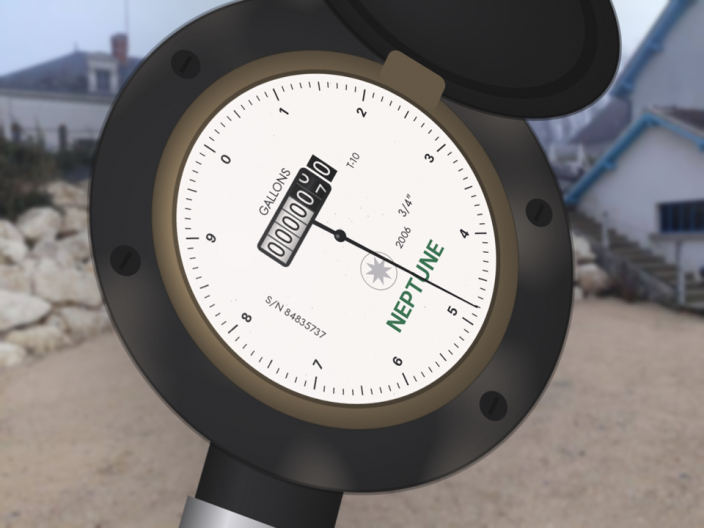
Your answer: 64.8 gal
